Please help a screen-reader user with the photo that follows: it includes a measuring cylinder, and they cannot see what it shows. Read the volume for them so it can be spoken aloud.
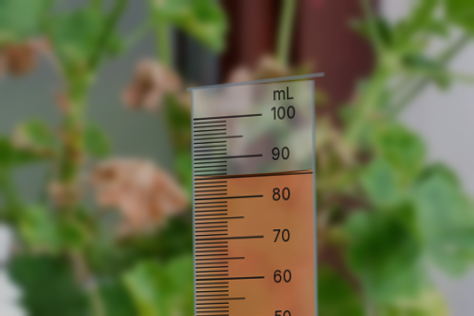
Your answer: 85 mL
